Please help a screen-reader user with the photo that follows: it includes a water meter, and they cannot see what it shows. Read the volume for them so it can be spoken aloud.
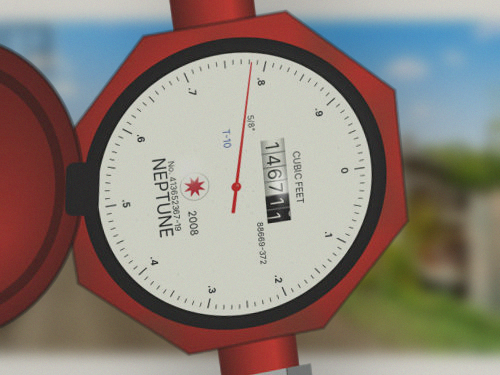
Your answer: 146710.78 ft³
